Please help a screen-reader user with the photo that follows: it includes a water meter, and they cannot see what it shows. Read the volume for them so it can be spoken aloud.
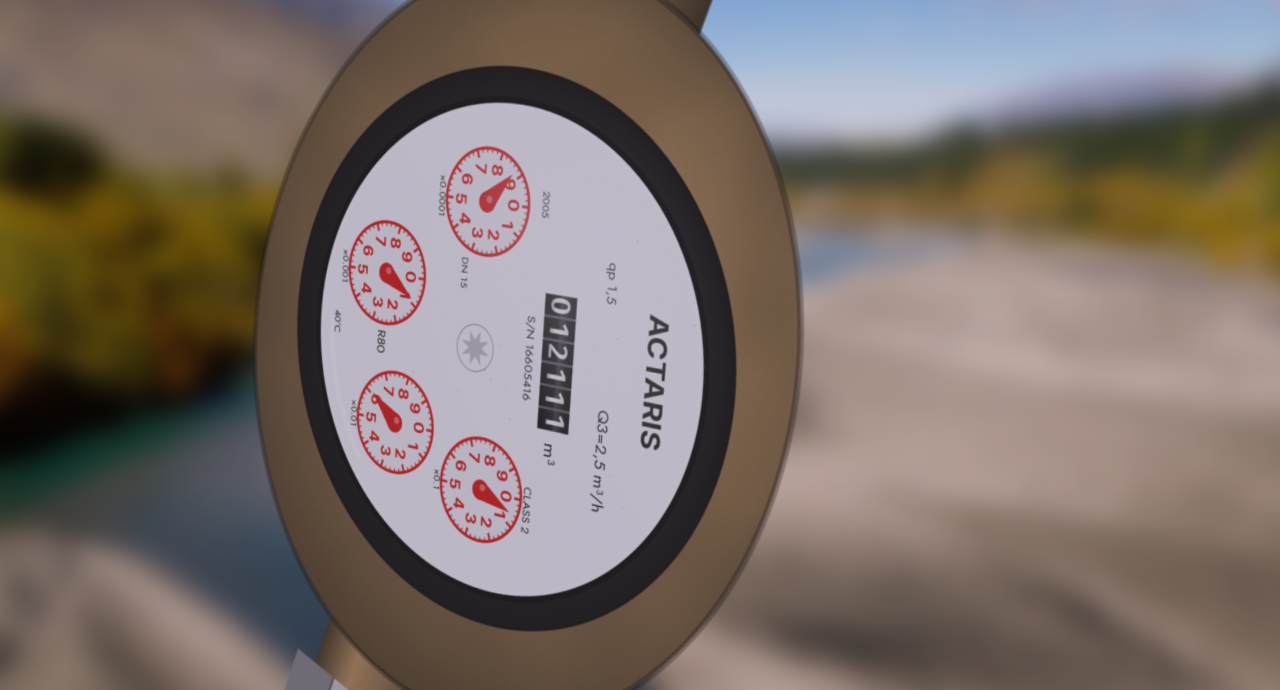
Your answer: 12111.0608 m³
